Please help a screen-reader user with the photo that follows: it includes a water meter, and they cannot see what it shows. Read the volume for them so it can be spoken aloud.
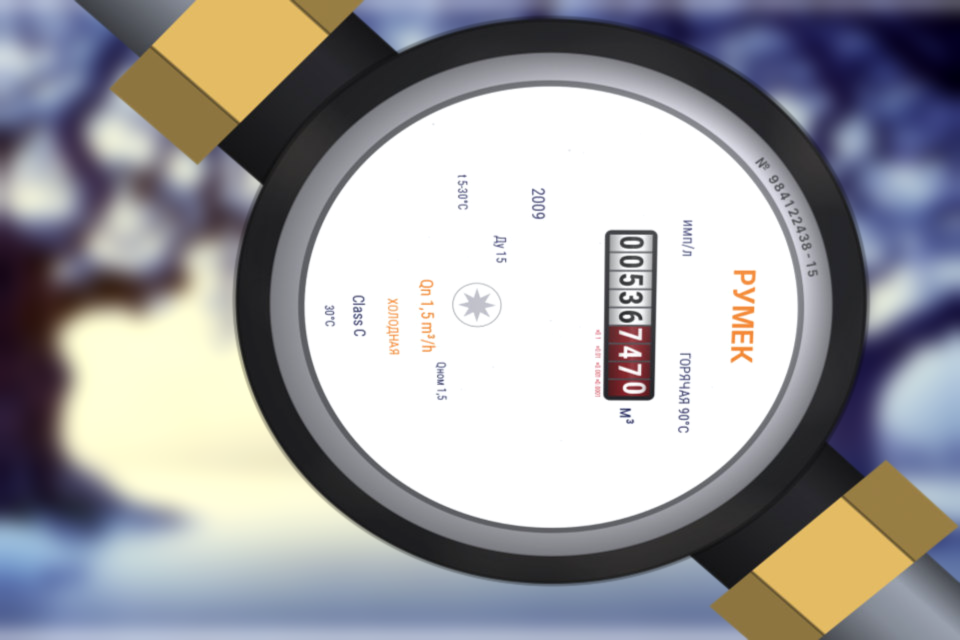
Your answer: 536.7470 m³
